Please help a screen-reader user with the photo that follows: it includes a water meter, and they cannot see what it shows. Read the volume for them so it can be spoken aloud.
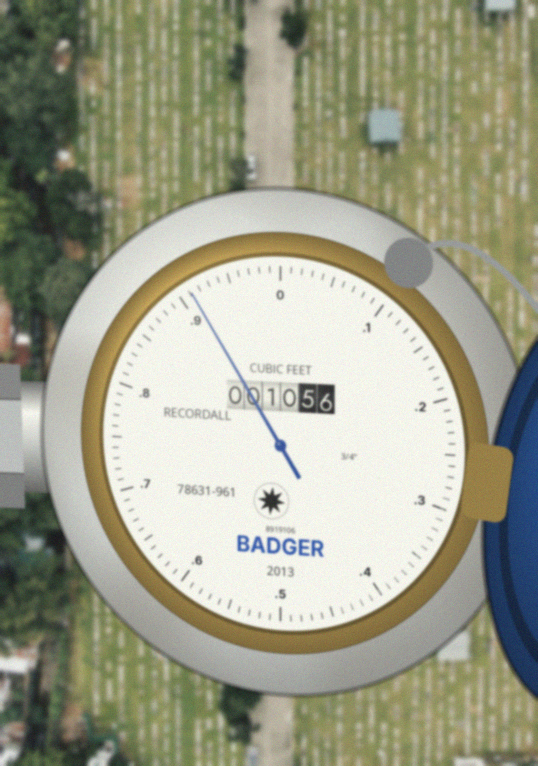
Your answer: 1055.91 ft³
